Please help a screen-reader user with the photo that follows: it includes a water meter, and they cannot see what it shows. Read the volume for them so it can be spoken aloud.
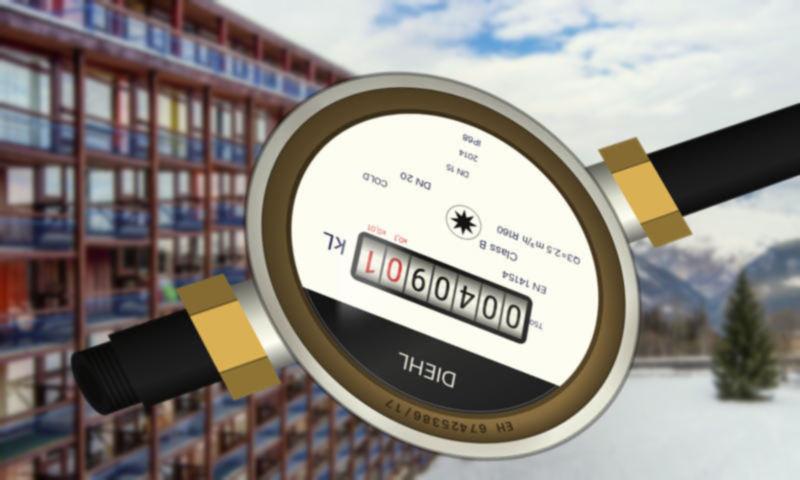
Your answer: 409.01 kL
